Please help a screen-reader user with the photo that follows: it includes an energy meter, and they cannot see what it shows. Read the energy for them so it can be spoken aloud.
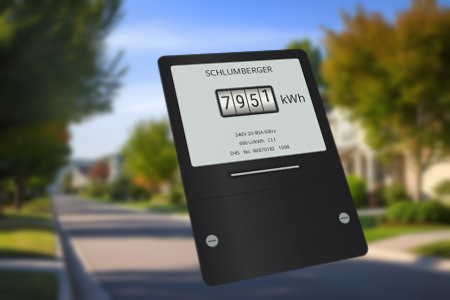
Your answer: 7951 kWh
